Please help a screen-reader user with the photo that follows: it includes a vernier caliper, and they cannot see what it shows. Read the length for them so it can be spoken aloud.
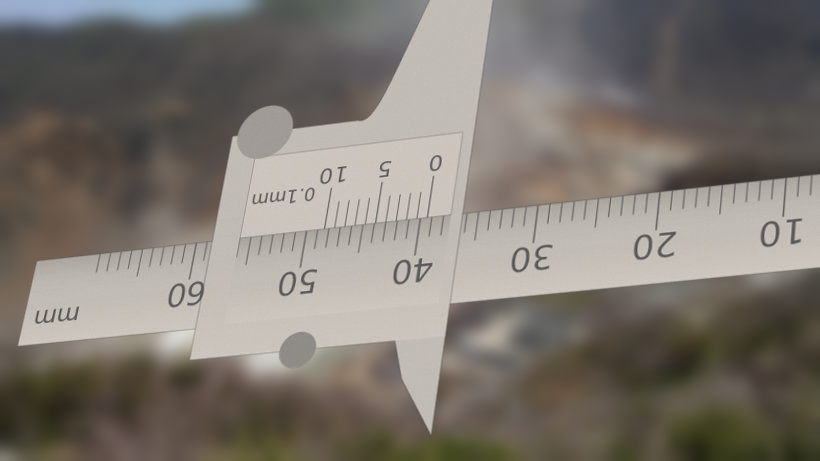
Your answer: 39.4 mm
